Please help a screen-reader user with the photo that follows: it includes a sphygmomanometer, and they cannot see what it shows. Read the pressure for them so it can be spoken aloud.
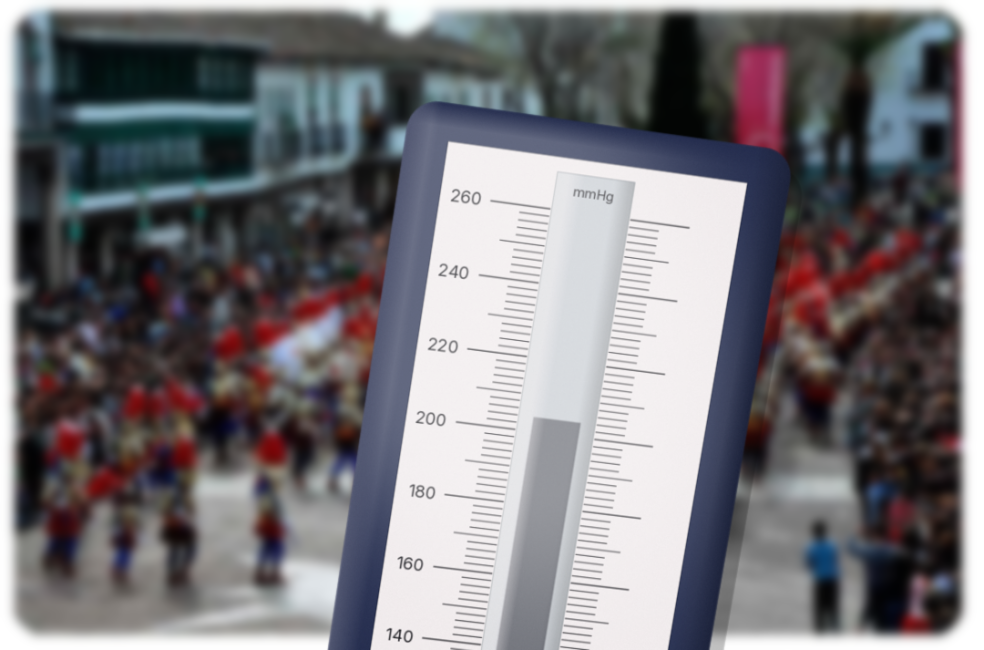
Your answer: 204 mmHg
